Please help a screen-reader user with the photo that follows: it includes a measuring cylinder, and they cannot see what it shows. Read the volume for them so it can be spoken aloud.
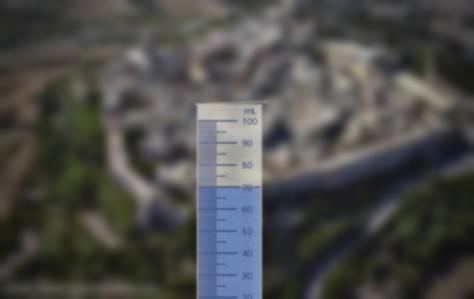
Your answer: 70 mL
